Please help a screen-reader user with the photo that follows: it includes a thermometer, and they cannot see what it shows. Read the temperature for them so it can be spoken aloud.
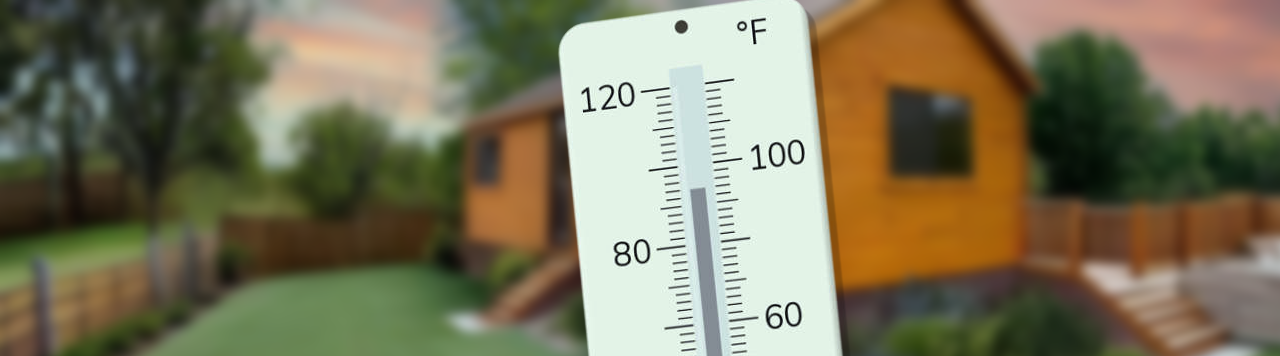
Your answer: 94 °F
